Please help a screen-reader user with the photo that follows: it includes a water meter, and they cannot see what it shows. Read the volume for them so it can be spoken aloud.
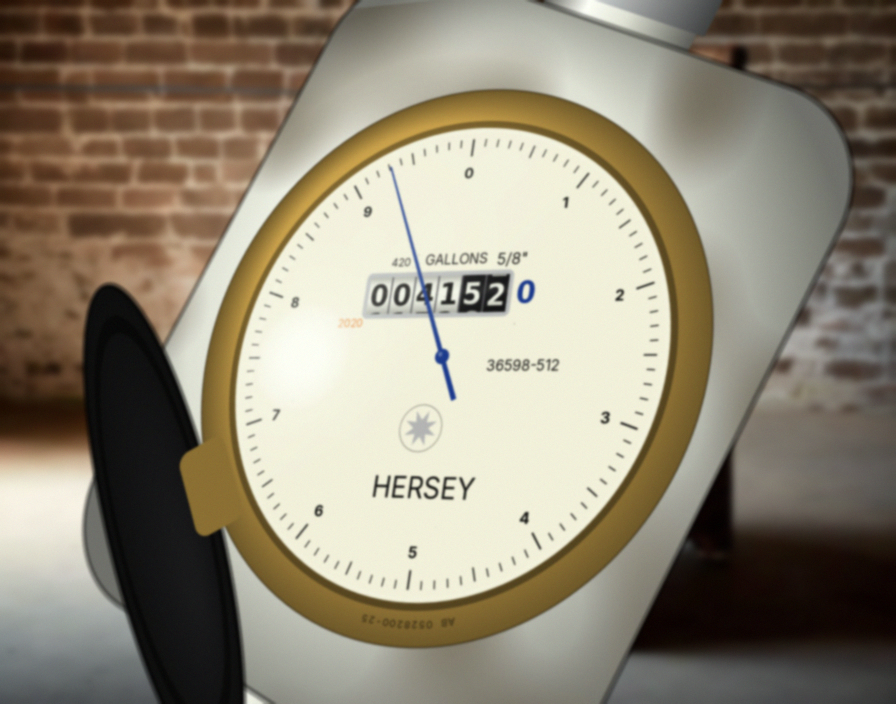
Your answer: 41519.3 gal
